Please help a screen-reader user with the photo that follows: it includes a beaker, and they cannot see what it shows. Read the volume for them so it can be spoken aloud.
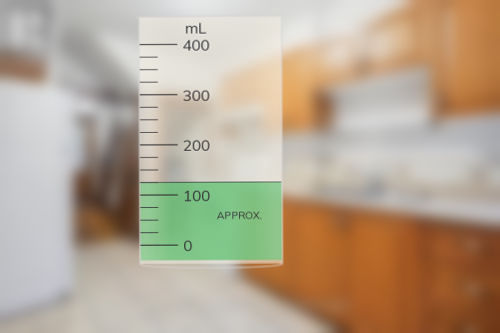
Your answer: 125 mL
